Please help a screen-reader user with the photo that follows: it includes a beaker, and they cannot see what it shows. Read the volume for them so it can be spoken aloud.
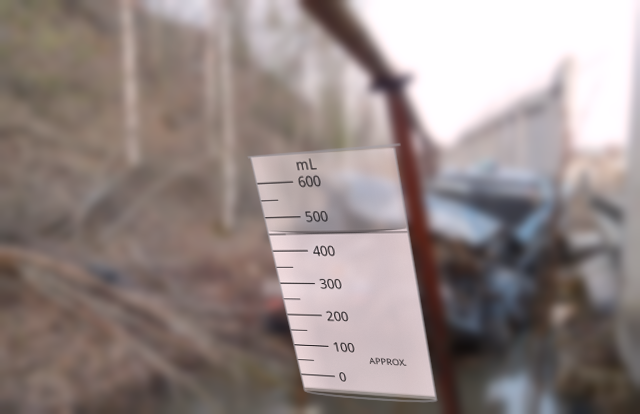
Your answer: 450 mL
